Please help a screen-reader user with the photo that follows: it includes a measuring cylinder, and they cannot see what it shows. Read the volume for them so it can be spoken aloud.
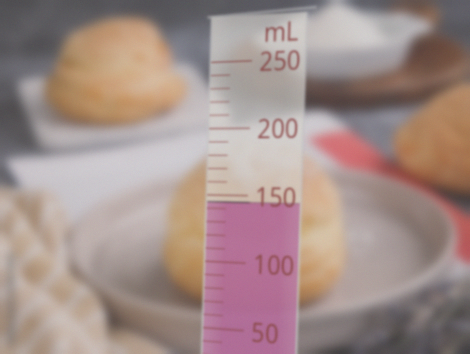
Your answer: 145 mL
